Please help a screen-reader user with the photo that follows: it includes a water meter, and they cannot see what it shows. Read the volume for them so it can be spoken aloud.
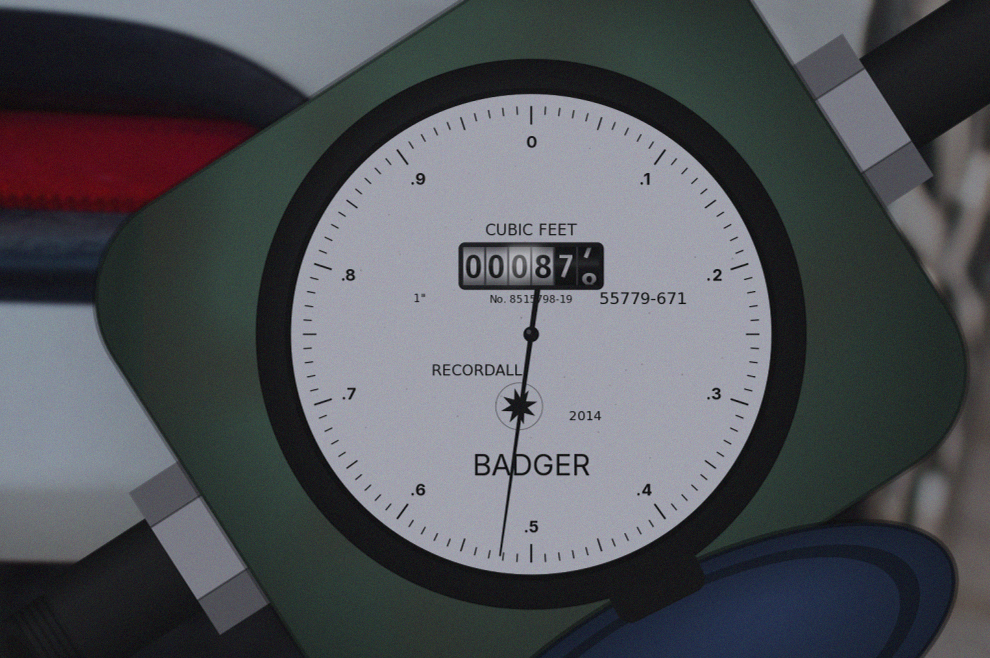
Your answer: 877.52 ft³
